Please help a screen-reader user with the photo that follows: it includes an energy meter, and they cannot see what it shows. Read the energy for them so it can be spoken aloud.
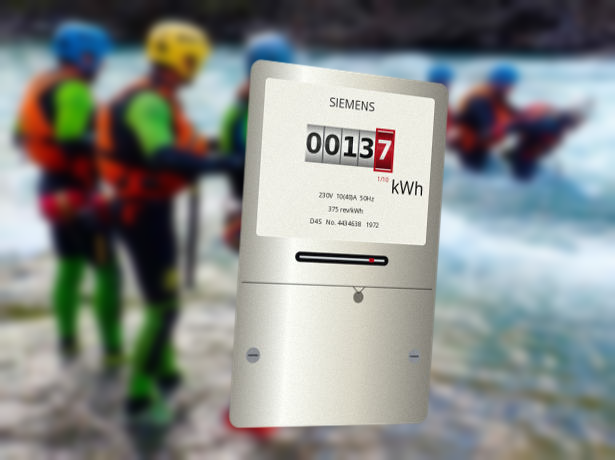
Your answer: 13.7 kWh
